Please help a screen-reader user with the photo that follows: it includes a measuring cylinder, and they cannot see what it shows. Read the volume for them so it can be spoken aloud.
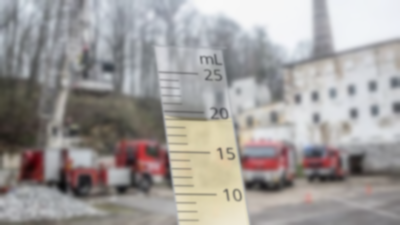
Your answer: 19 mL
